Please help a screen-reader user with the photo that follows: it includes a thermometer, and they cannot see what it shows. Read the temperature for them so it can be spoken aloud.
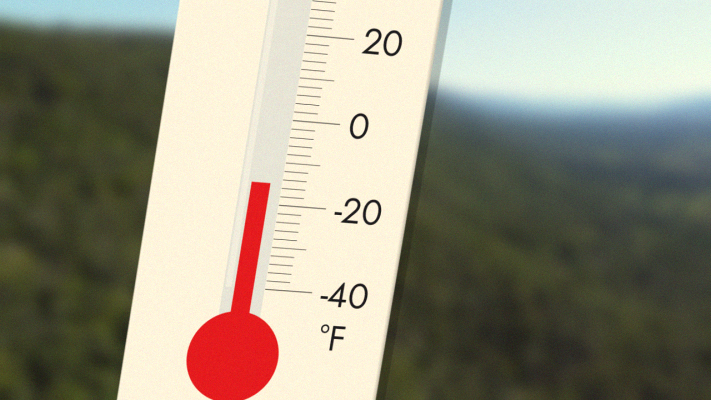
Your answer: -15 °F
